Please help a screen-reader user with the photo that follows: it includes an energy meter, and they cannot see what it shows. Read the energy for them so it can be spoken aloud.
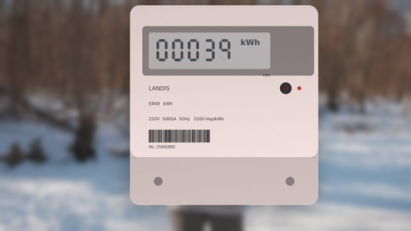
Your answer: 39 kWh
